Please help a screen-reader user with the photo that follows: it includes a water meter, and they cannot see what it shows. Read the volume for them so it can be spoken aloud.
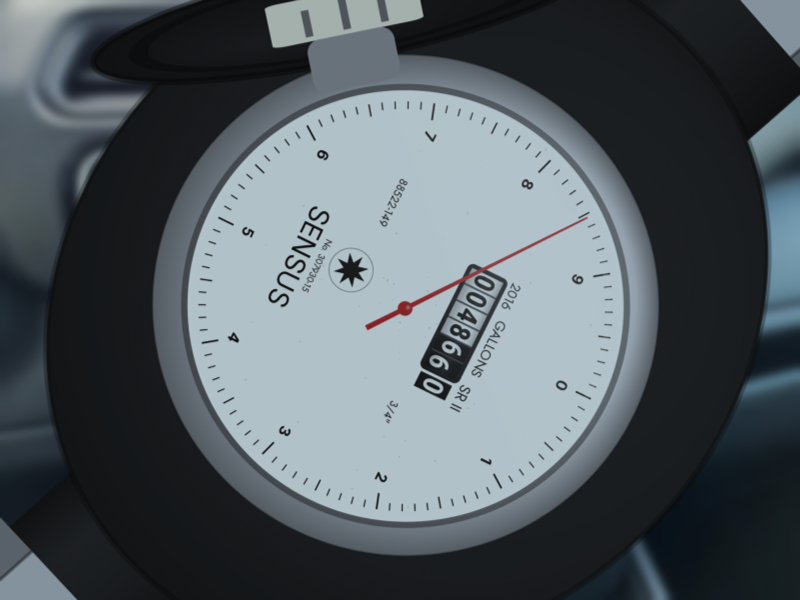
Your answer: 48658.5 gal
